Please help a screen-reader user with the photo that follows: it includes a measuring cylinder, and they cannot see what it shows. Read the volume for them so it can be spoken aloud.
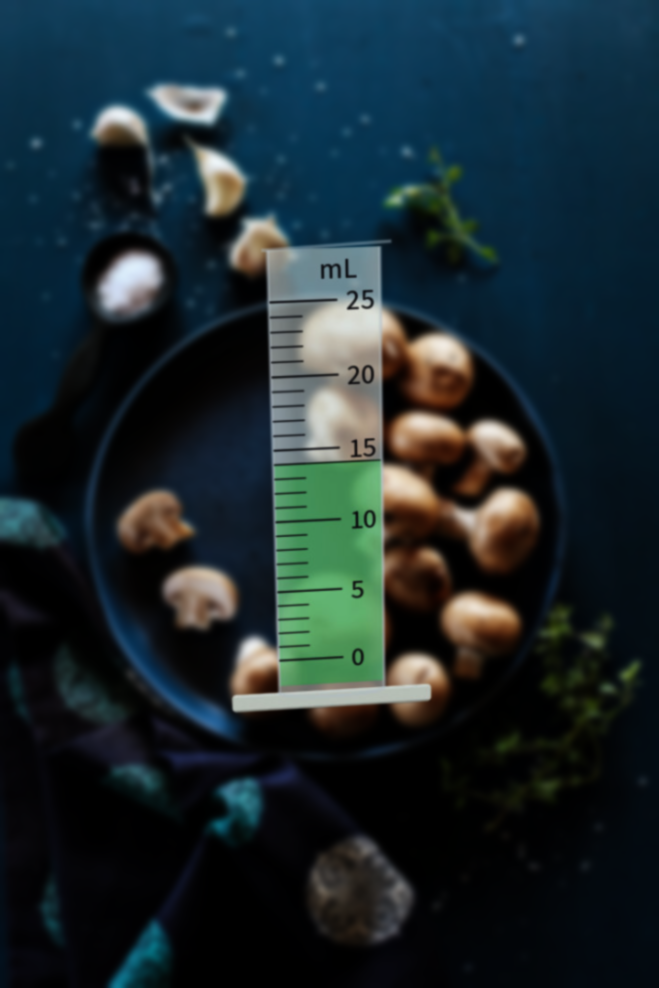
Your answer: 14 mL
